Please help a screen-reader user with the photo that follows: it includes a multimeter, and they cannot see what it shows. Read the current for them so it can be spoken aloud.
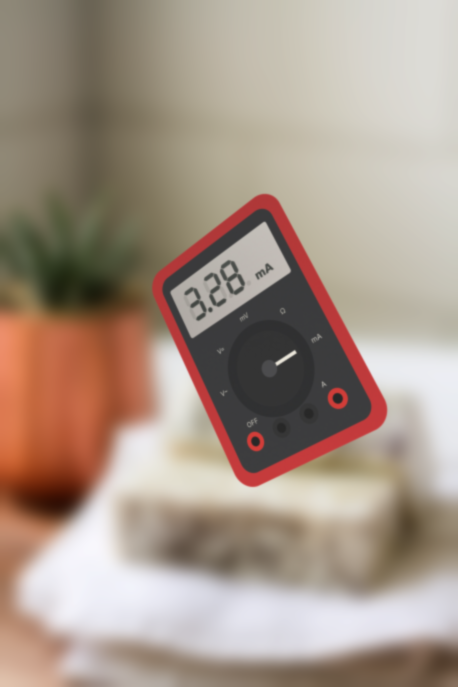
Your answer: 3.28 mA
